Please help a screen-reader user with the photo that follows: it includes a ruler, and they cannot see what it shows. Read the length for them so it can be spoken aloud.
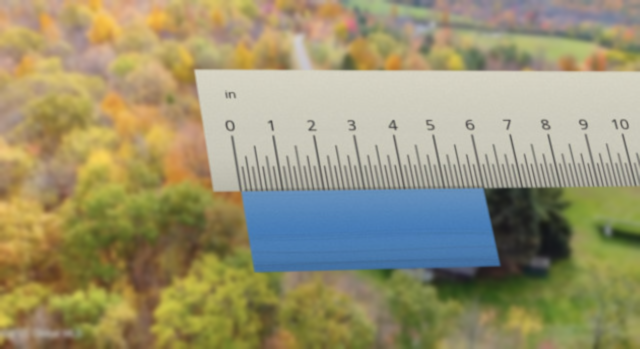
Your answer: 6 in
